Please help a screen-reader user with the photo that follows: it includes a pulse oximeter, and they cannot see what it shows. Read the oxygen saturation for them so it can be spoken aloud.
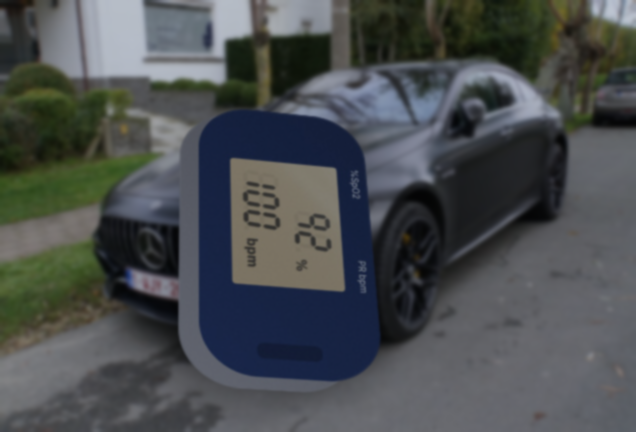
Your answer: 92 %
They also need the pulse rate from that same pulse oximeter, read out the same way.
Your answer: 100 bpm
